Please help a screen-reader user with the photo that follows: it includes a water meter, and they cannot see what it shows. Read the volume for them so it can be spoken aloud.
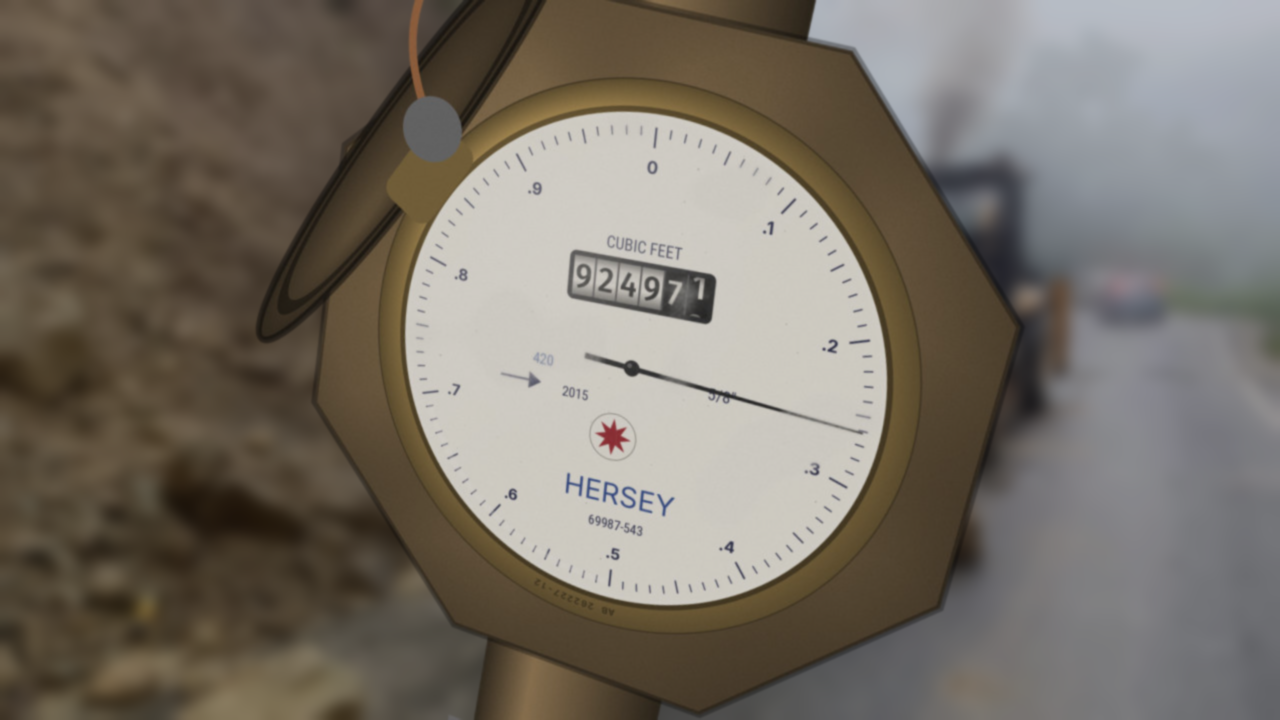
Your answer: 924971.26 ft³
